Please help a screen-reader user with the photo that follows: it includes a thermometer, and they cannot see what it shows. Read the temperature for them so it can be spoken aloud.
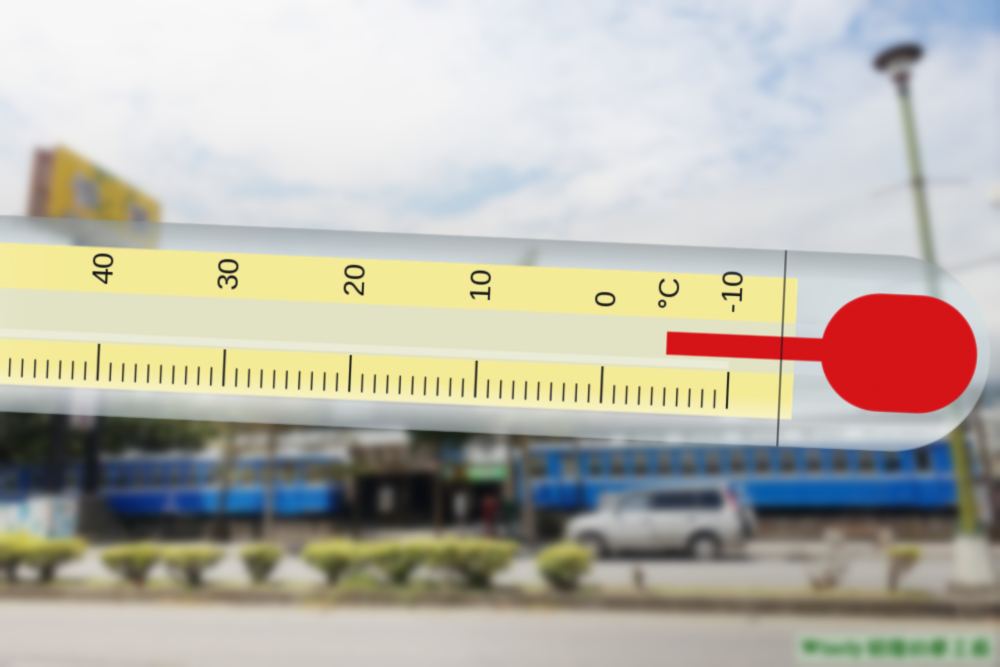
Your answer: -5 °C
